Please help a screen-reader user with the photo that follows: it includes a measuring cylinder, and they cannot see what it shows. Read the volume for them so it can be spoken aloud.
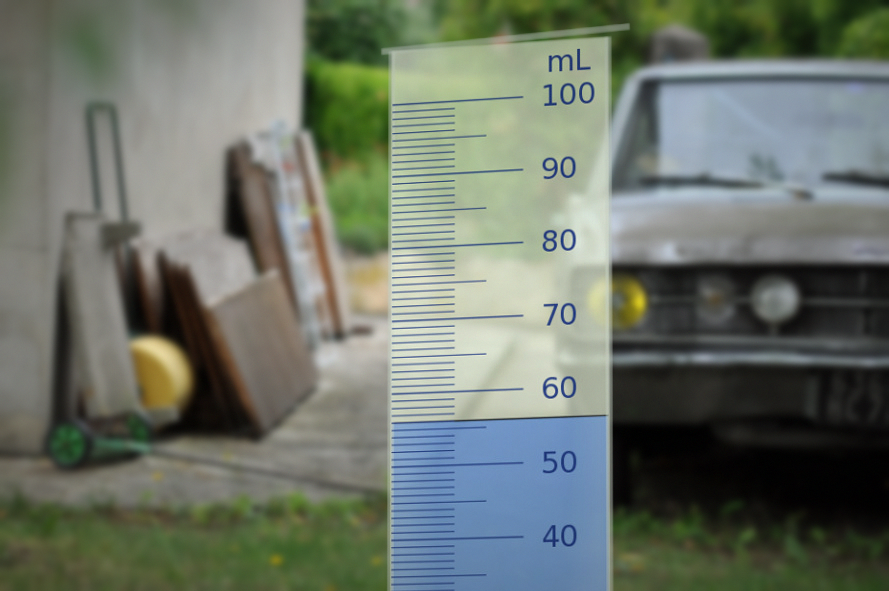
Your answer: 56 mL
